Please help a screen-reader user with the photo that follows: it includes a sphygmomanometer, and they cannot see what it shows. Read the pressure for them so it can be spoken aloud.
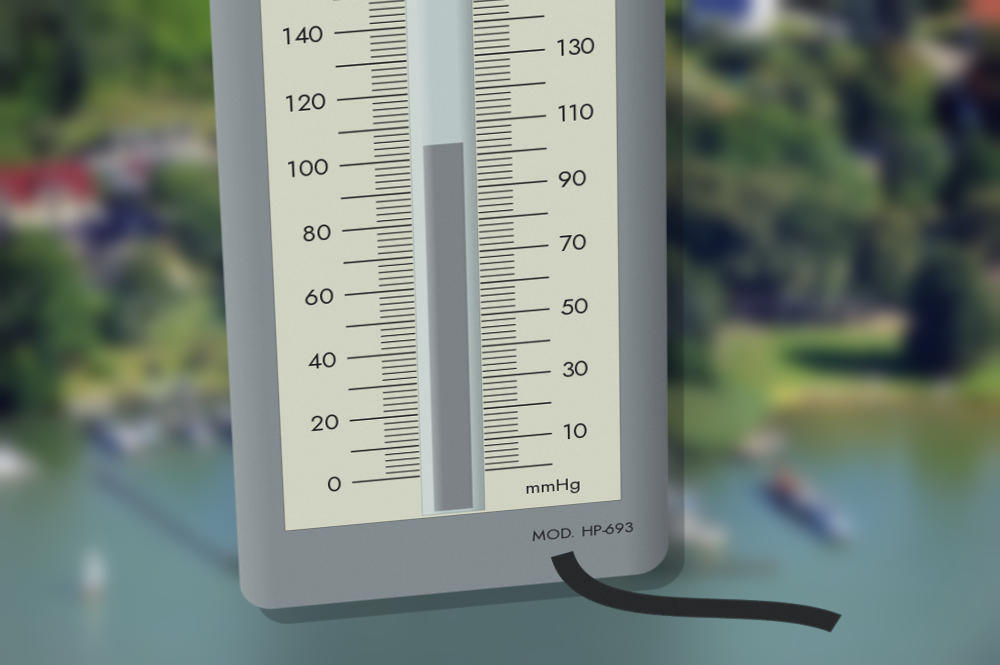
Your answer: 104 mmHg
